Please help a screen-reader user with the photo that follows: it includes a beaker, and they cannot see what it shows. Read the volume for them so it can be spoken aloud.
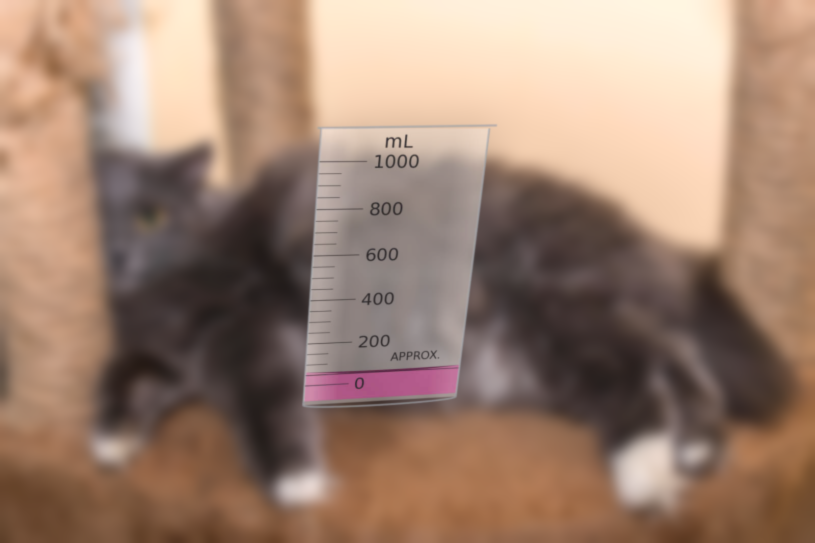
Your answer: 50 mL
